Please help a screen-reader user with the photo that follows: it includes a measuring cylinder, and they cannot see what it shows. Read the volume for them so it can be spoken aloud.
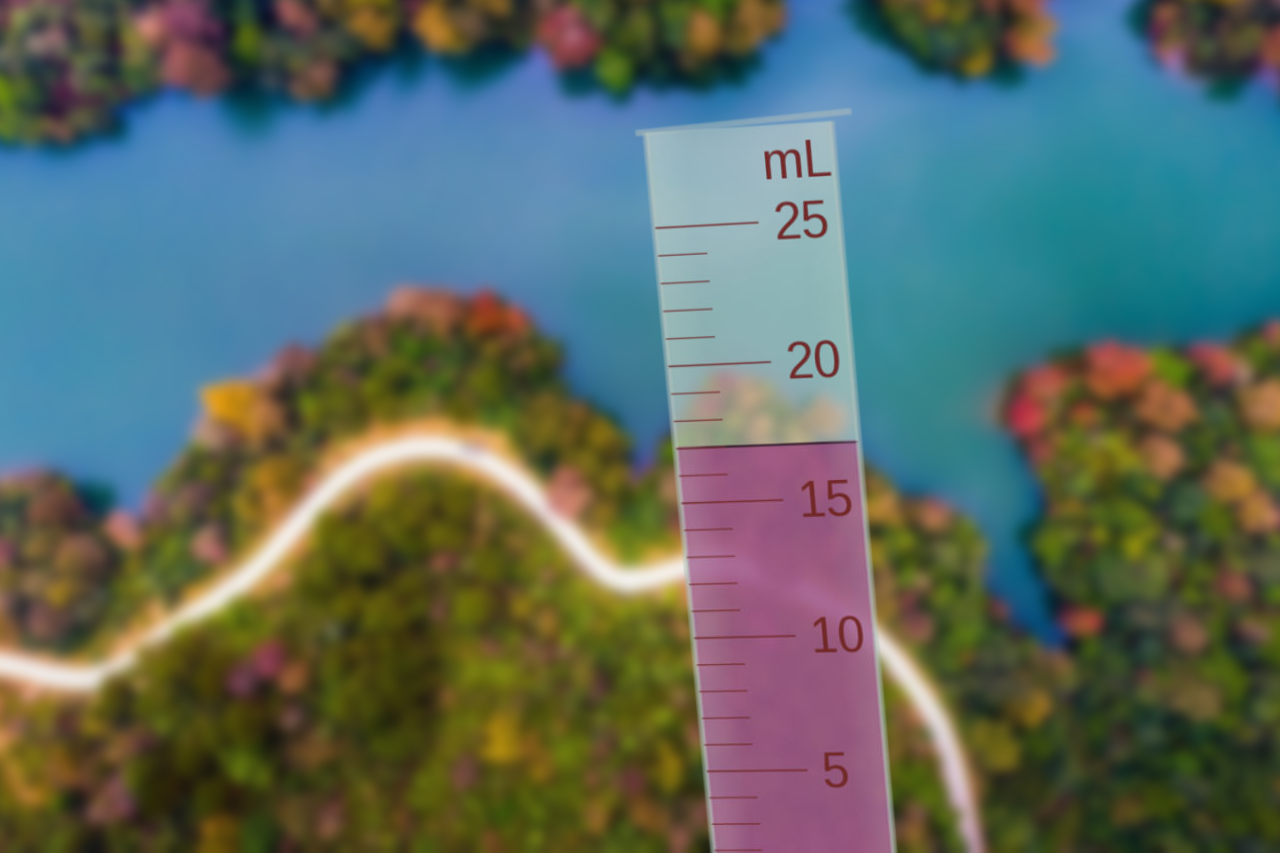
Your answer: 17 mL
